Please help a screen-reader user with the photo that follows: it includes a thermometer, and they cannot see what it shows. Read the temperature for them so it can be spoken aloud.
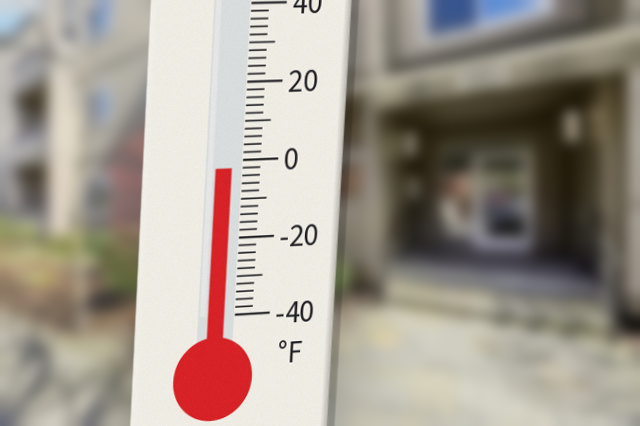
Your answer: -2 °F
